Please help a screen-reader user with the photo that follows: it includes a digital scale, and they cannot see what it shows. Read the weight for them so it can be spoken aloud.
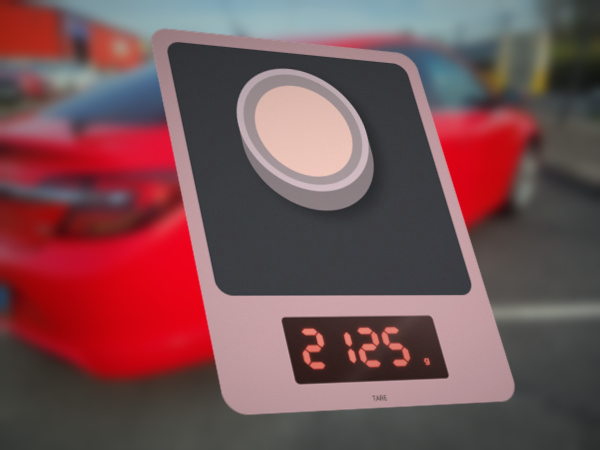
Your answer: 2125 g
